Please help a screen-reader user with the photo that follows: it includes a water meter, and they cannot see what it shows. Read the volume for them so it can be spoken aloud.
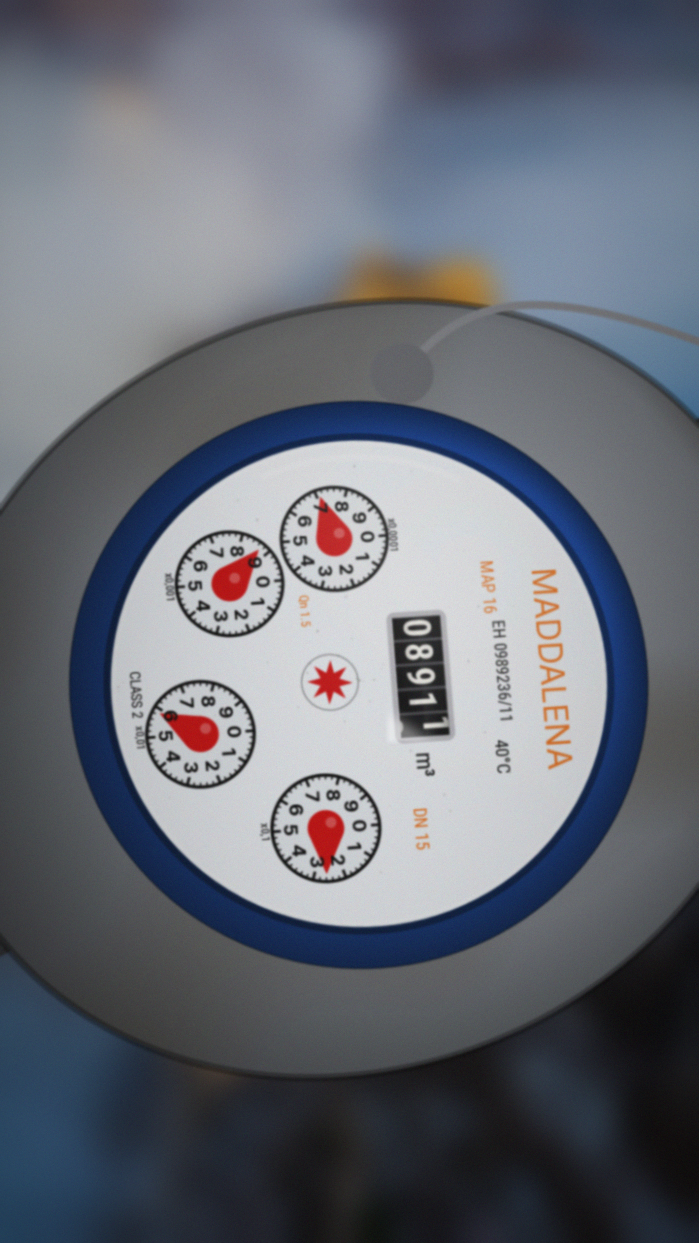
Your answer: 8911.2587 m³
